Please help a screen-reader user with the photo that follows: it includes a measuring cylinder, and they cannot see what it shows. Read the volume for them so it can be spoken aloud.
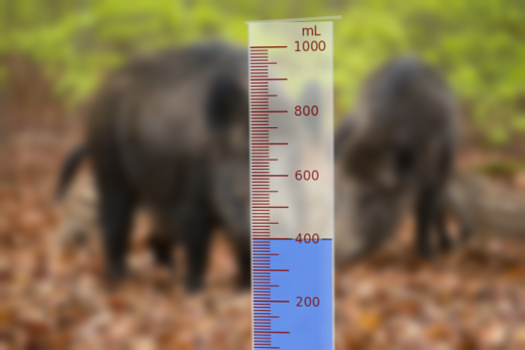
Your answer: 400 mL
